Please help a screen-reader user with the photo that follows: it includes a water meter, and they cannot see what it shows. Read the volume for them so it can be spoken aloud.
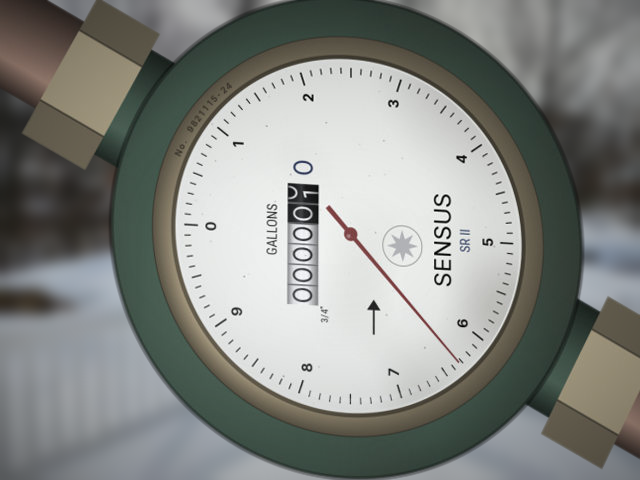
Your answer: 6.3 gal
